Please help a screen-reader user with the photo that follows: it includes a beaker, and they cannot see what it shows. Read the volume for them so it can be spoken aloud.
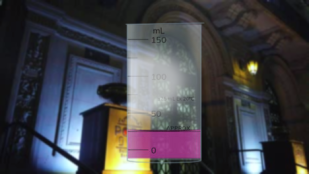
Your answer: 25 mL
